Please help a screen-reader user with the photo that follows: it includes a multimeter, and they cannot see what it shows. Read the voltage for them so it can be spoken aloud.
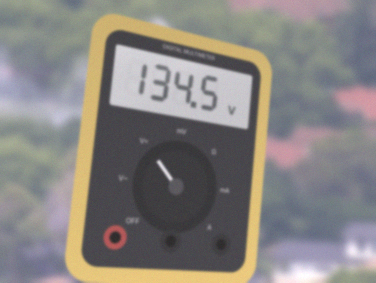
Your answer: 134.5 V
